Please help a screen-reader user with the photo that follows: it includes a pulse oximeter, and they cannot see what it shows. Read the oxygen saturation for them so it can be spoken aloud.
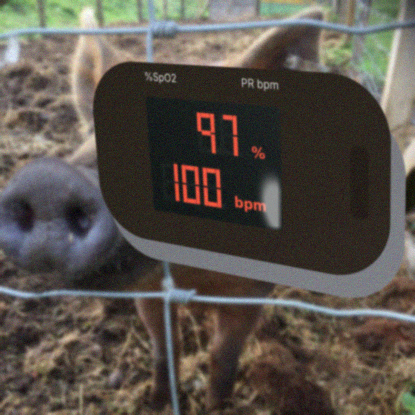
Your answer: 97 %
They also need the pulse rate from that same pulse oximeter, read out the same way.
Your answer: 100 bpm
